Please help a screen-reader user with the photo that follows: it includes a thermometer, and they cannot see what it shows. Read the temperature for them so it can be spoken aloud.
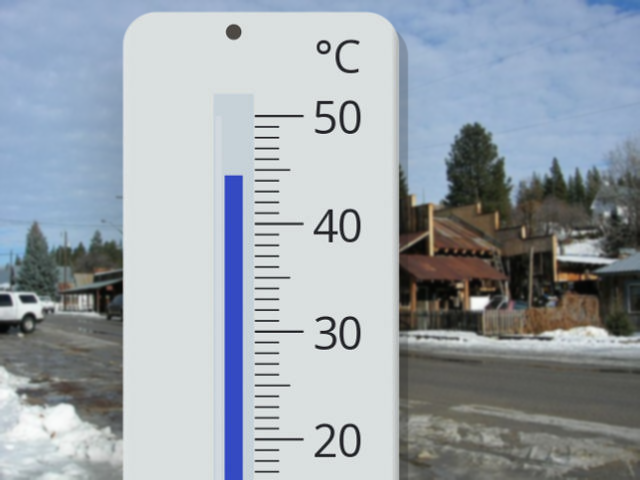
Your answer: 44.5 °C
